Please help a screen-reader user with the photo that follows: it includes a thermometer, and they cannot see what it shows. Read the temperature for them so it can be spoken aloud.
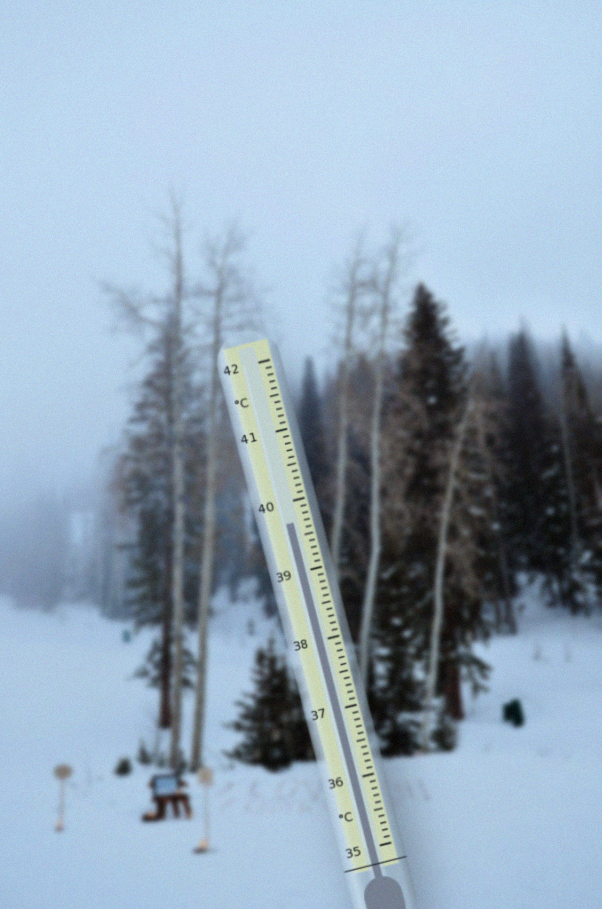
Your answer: 39.7 °C
